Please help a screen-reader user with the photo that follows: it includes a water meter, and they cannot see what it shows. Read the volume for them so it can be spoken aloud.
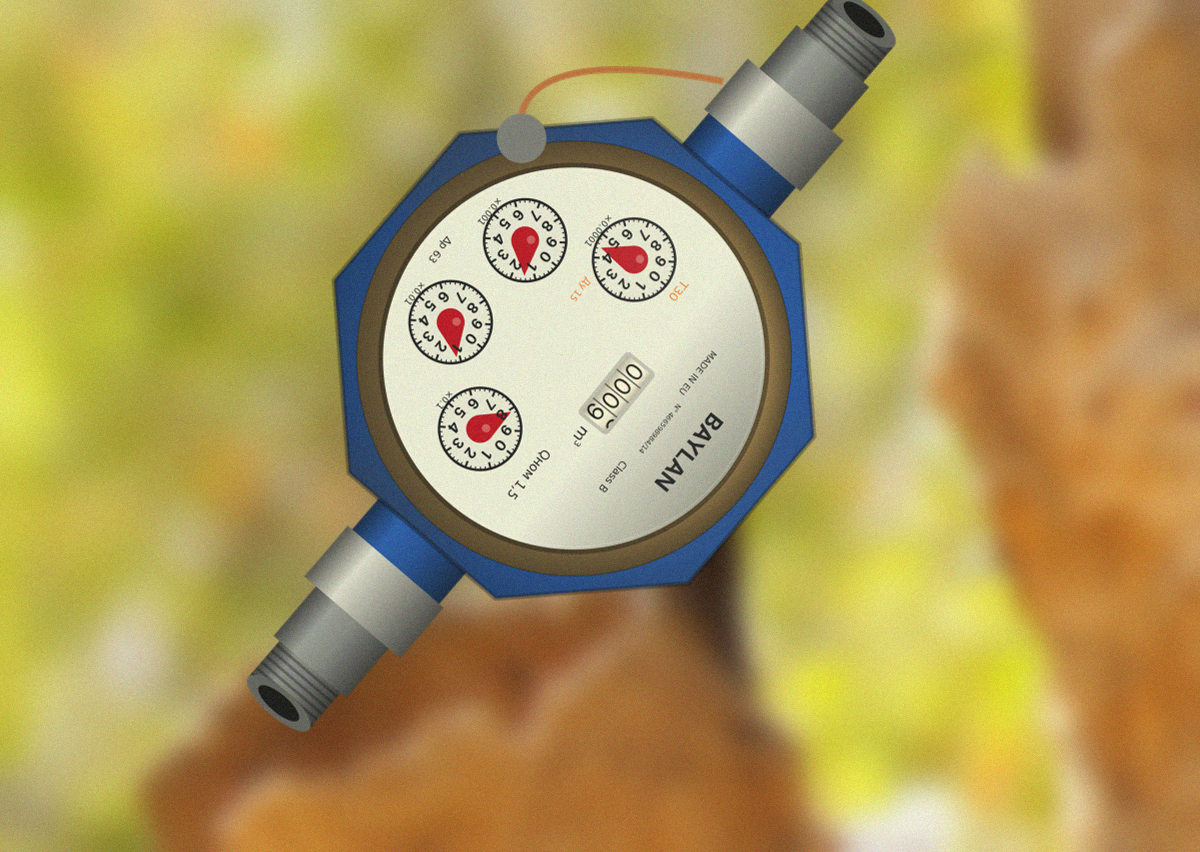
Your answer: 8.8114 m³
